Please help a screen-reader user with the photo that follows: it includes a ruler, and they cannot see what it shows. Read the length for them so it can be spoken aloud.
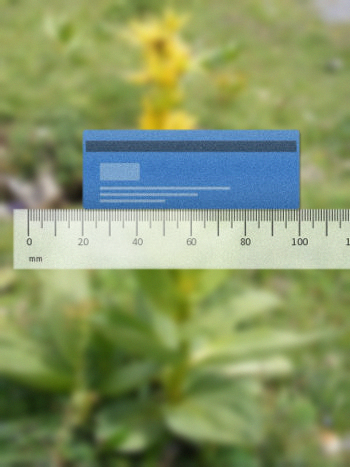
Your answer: 80 mm
